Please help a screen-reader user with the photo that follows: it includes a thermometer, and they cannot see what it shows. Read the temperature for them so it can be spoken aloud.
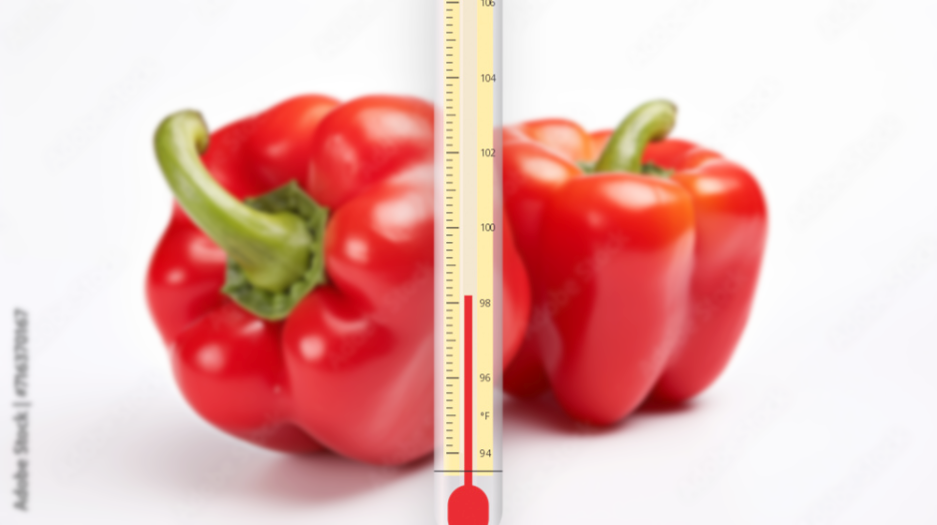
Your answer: 98.2 °F
